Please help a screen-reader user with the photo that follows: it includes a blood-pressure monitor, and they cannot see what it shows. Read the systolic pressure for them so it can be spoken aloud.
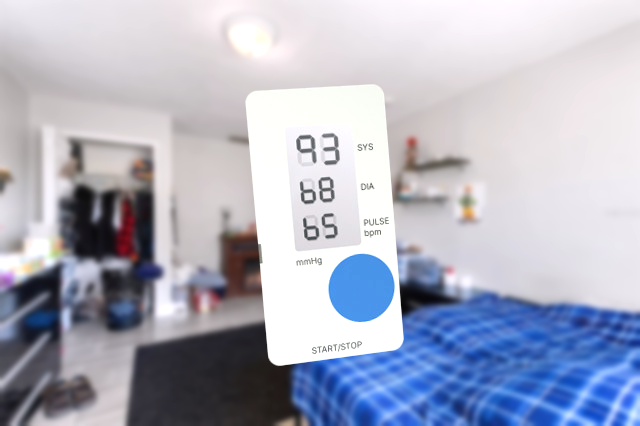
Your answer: 93 mmHg
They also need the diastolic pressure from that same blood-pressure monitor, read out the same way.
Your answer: 68 mmHg
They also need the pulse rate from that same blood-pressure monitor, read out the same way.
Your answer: 65 bpm
